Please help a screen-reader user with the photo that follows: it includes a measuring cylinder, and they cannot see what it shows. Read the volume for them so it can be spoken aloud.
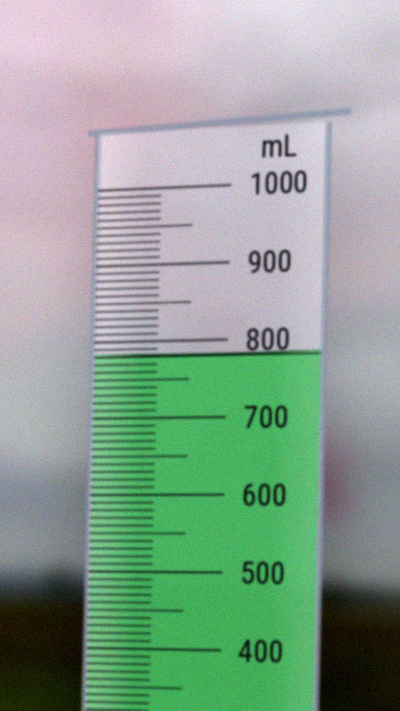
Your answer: 780 mL
